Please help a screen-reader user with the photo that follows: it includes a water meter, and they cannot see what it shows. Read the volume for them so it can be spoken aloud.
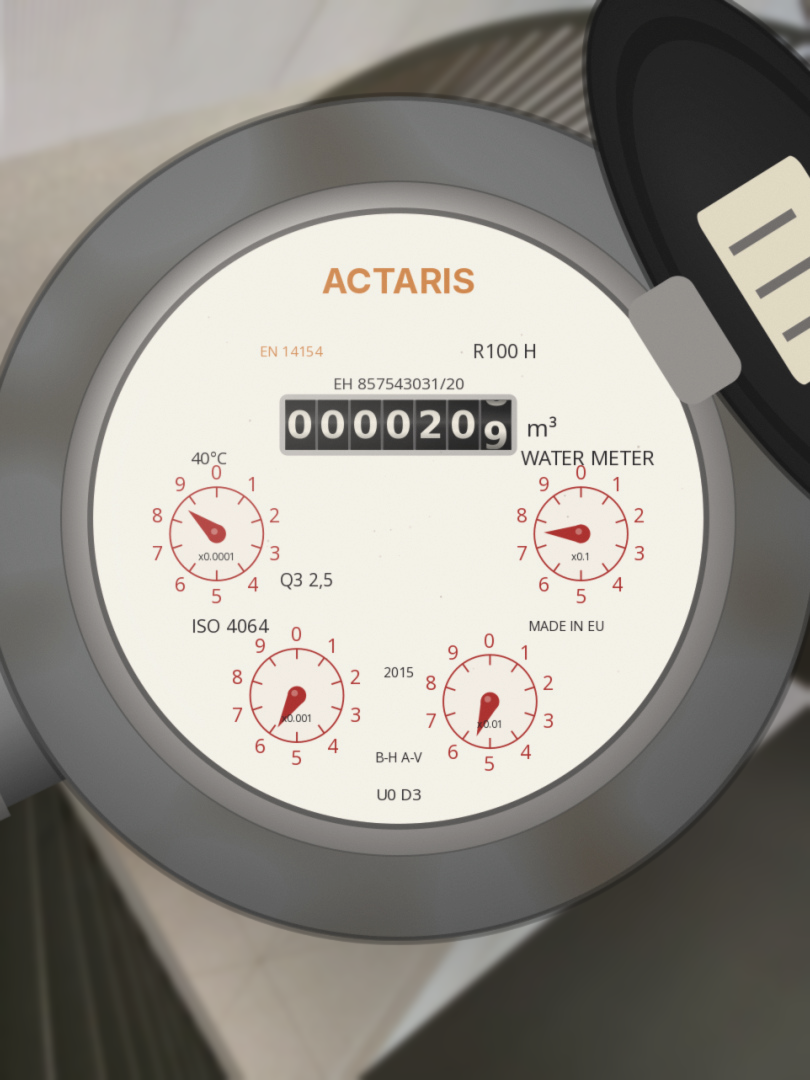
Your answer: 208.7558 m³
